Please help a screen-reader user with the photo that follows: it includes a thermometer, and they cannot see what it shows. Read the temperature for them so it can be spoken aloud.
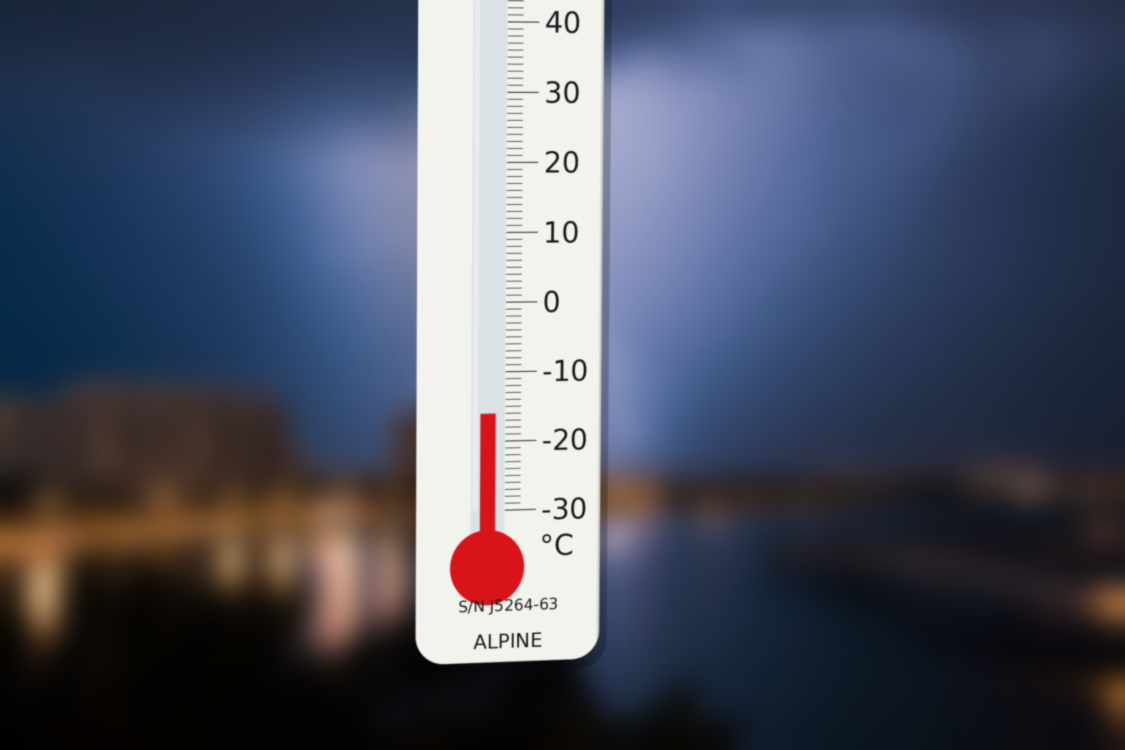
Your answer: -16 °C
